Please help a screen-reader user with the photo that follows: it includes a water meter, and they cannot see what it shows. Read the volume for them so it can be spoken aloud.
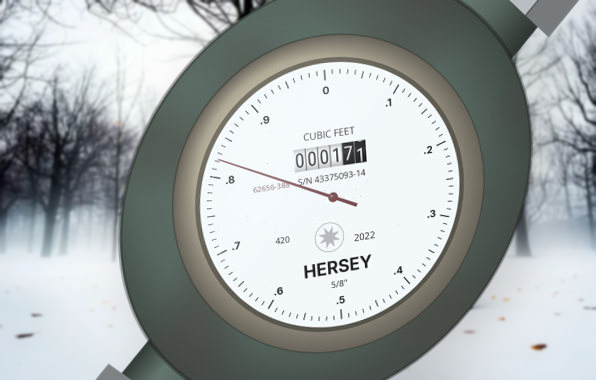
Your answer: 170.82 ft³
